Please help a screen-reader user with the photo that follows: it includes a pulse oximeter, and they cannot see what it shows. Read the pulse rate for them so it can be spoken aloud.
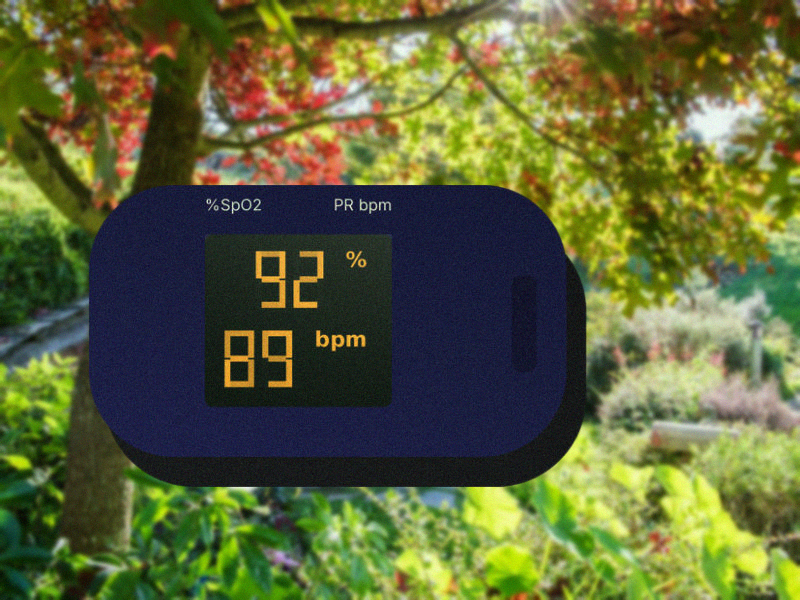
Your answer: 89 bpm
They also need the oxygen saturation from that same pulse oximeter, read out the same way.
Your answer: 92 %
